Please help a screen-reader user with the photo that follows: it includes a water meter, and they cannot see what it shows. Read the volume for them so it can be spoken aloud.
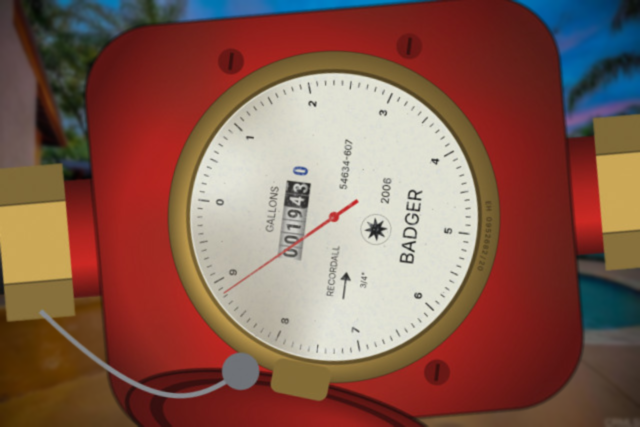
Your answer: 19428.8 gal
